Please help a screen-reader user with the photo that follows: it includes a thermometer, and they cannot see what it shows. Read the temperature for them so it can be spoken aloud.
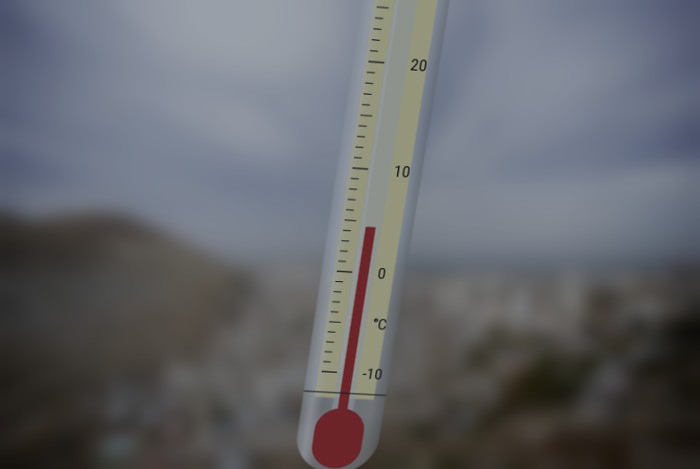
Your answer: 4.5 °C
